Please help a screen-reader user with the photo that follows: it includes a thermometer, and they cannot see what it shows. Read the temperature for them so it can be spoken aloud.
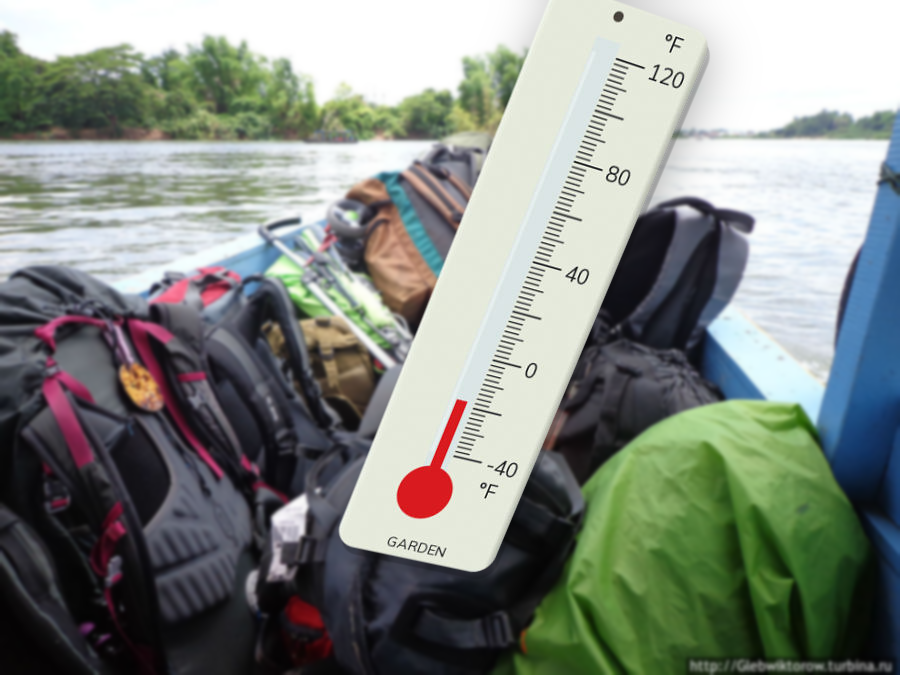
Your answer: -18 °F
